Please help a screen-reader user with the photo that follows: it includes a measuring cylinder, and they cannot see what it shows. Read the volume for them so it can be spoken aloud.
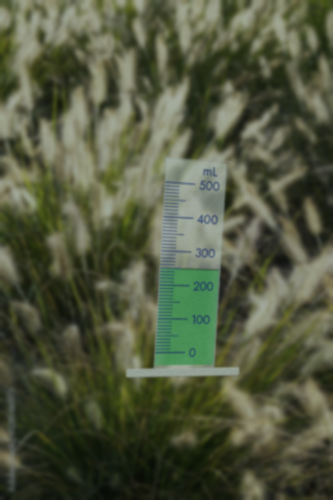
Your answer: 250 mL
